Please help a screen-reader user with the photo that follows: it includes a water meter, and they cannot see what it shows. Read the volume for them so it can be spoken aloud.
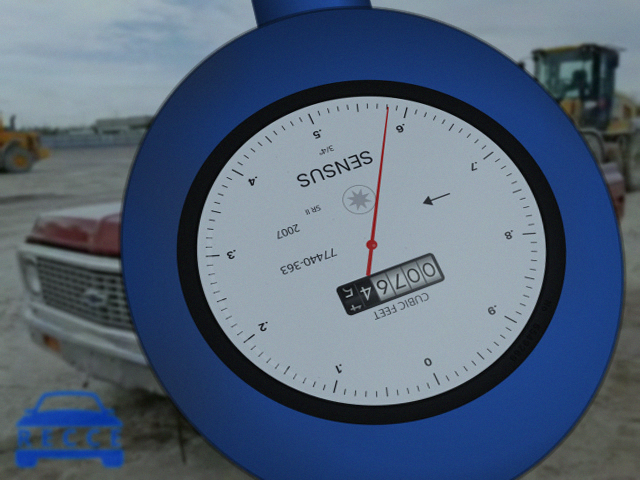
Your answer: 7644.58 ft³
